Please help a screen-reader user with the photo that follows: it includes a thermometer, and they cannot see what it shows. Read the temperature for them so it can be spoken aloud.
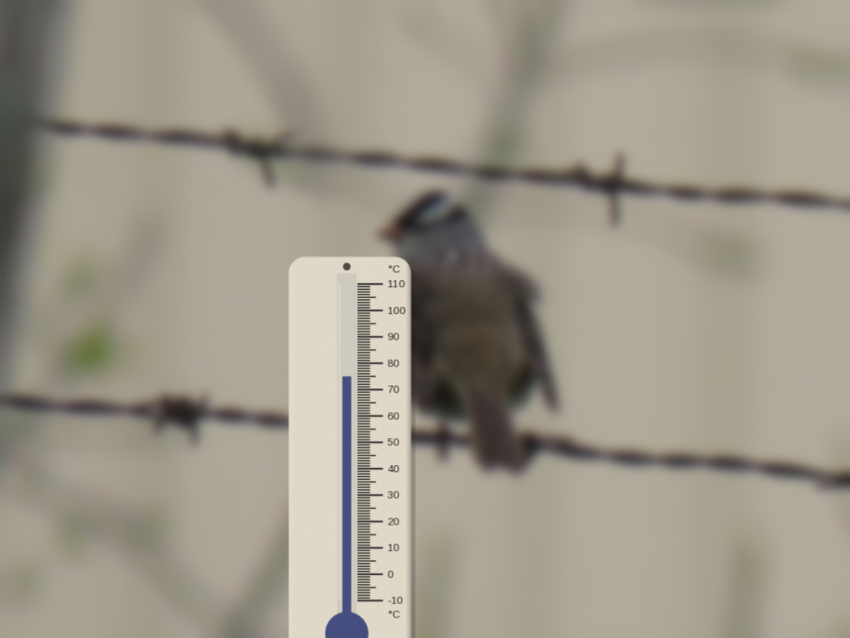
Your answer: 75 °C
